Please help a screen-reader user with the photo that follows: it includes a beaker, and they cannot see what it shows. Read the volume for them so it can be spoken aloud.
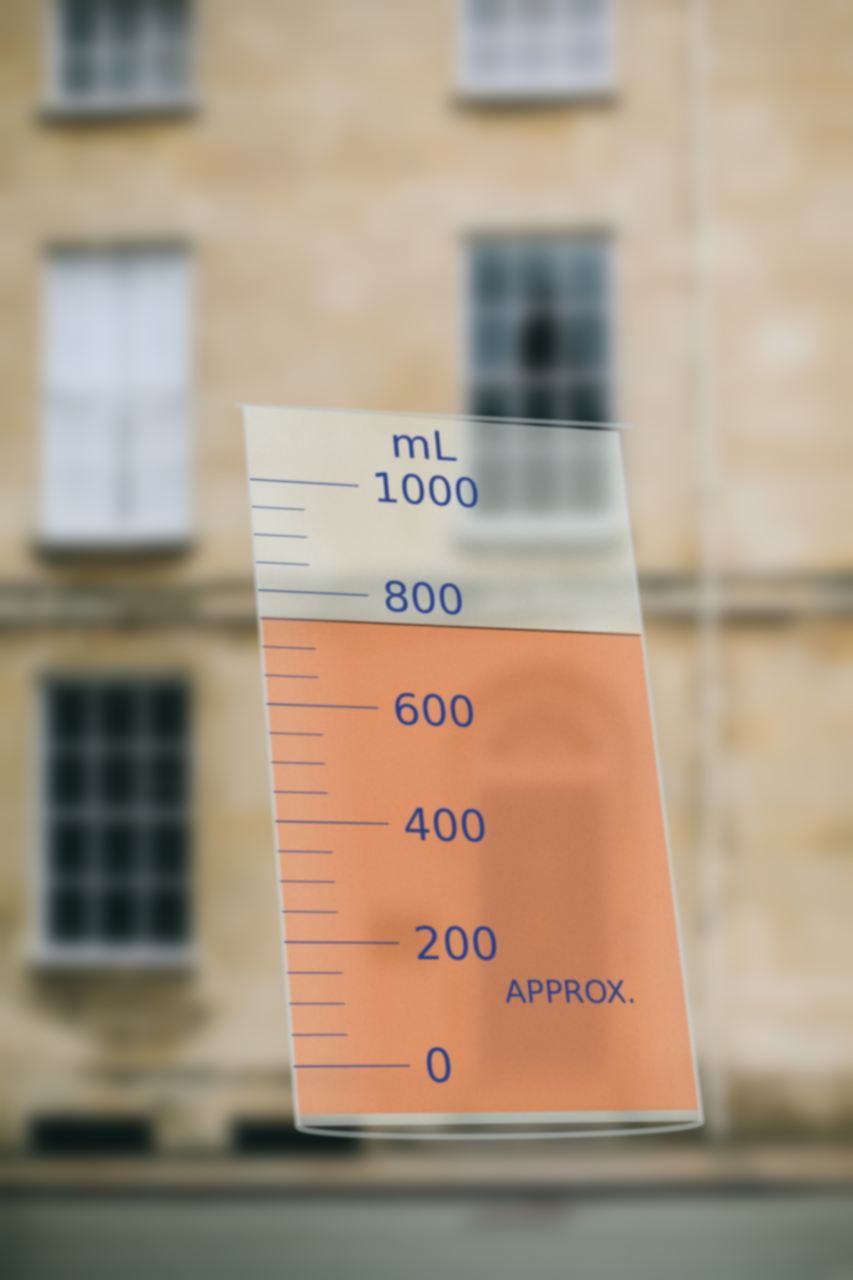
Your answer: 750 mL
